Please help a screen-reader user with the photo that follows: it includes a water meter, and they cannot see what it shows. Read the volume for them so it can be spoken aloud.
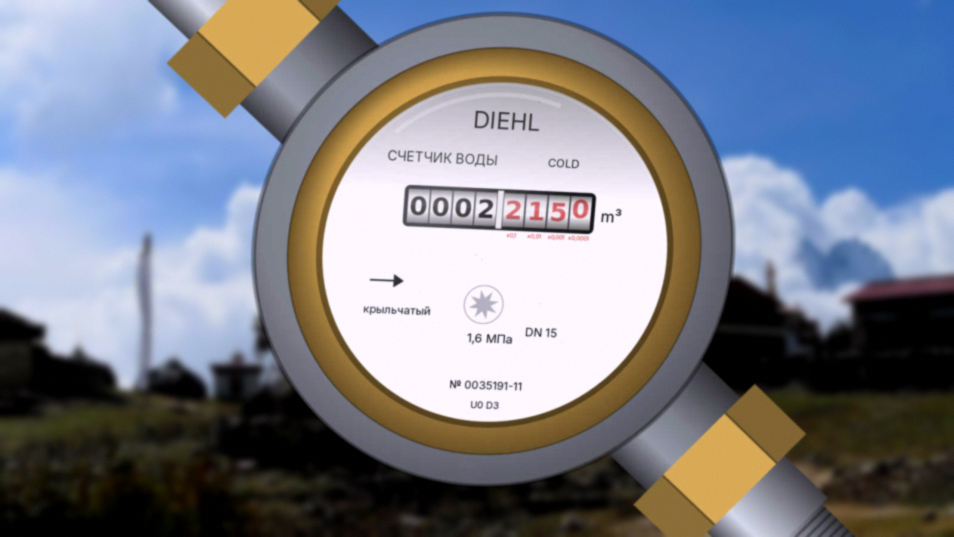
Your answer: 2.2150 m³
